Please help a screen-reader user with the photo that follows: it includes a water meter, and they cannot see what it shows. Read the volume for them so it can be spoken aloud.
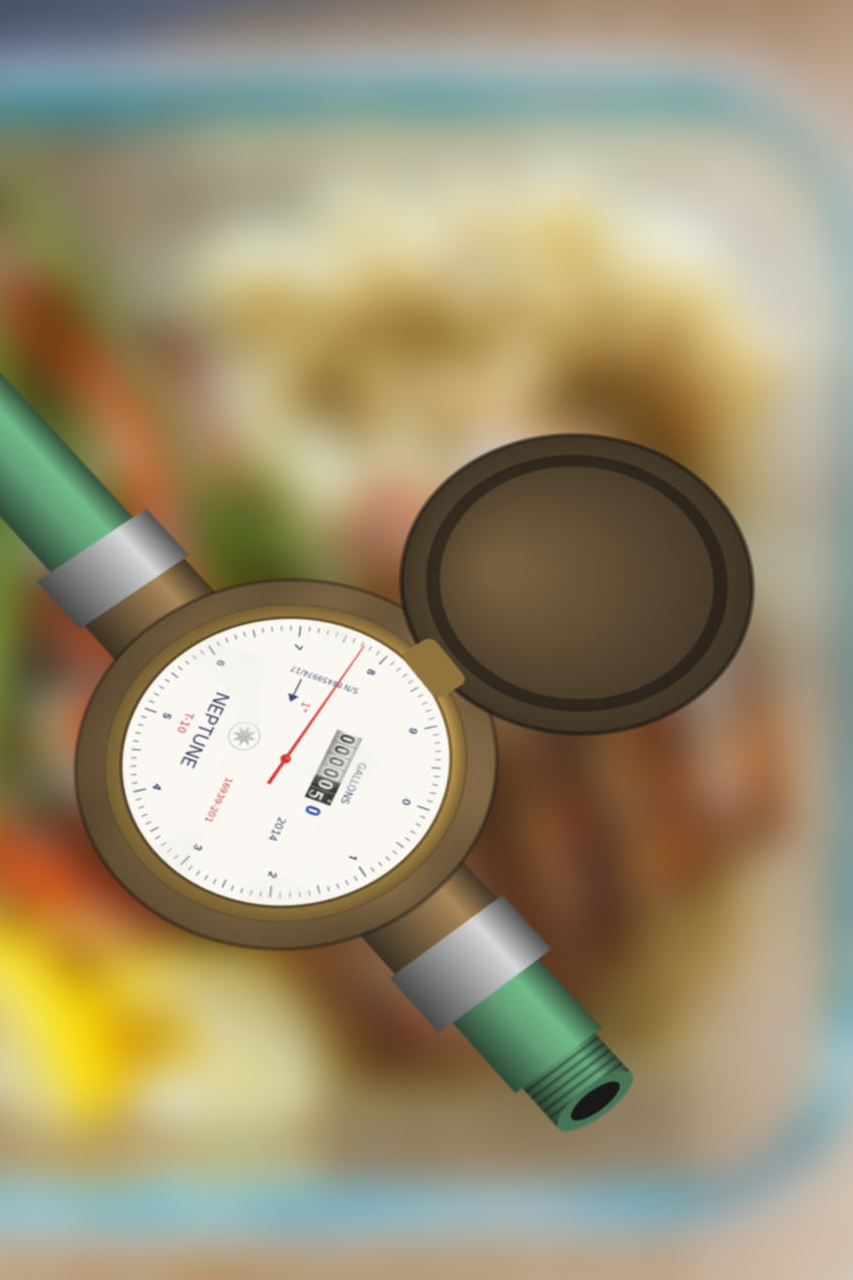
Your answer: 47.7 gal
